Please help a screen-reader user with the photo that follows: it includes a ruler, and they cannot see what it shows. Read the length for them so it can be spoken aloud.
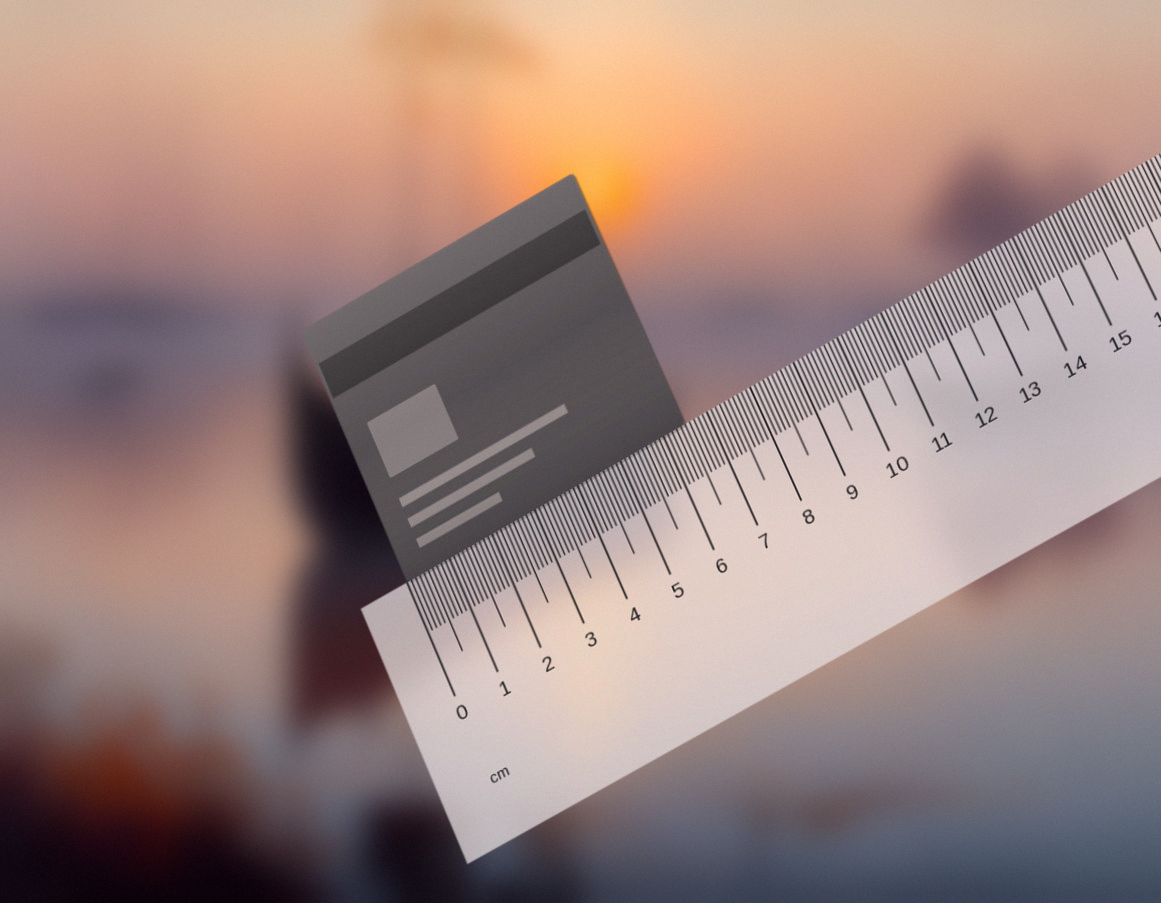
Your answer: 6.5 cm
